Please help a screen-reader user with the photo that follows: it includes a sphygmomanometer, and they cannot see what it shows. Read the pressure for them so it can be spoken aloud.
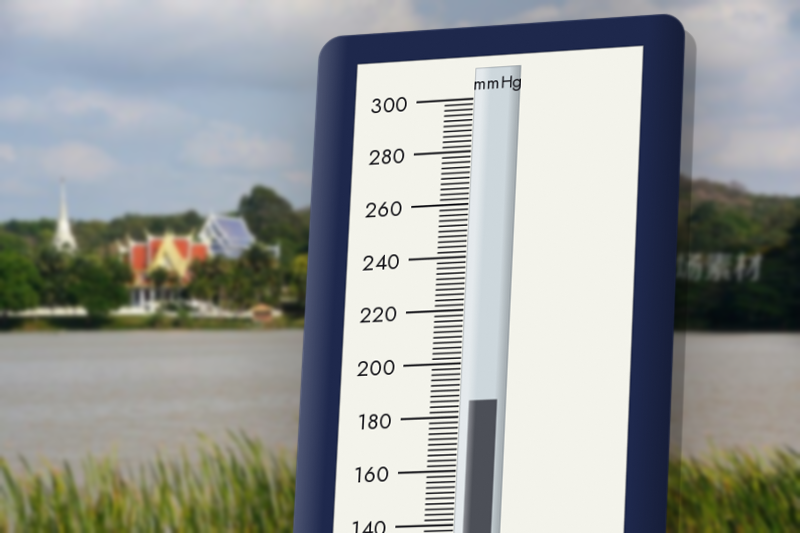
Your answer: 186 mmHg
